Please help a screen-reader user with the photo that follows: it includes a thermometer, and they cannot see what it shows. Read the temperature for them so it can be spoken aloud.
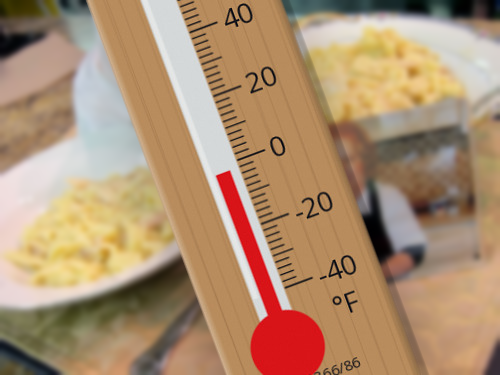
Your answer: -2 °F
